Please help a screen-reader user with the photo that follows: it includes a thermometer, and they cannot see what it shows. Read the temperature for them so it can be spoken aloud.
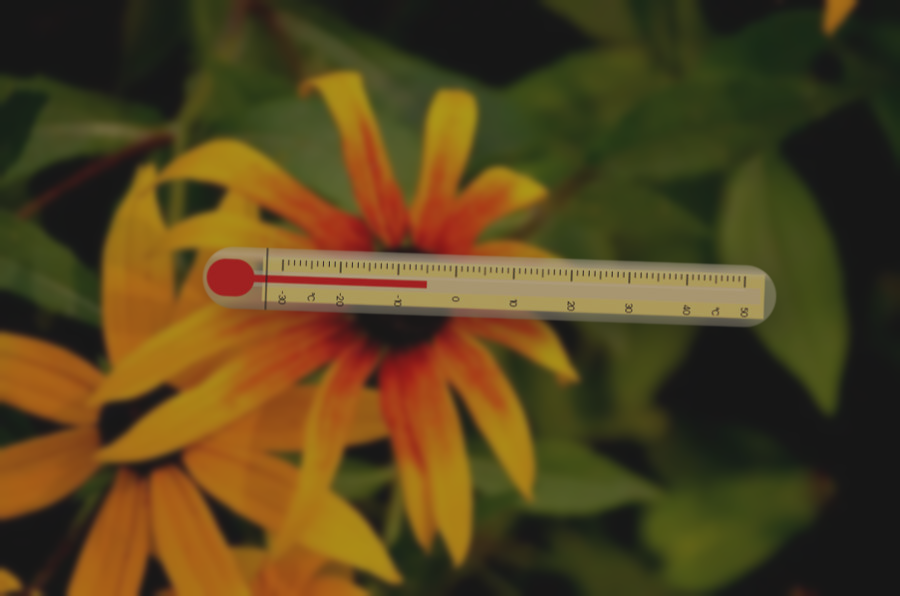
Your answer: -5 °C
